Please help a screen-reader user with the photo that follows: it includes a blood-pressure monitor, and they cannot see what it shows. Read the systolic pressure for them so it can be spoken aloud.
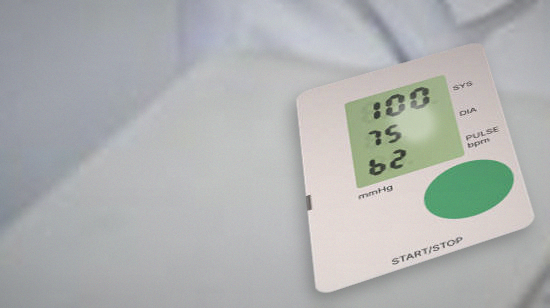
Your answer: 100 mmHg
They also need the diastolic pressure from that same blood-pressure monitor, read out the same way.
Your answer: 75 mmHg
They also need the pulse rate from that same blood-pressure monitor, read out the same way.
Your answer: 62 bpm
